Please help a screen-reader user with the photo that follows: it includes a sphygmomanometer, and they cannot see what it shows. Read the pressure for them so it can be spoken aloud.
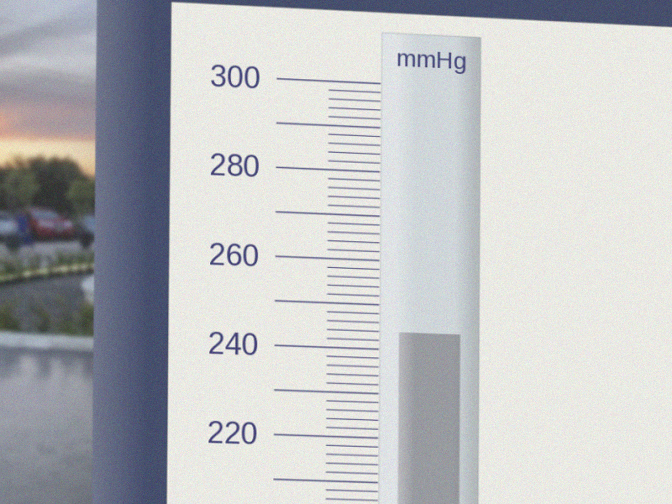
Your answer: 244 mmHg
